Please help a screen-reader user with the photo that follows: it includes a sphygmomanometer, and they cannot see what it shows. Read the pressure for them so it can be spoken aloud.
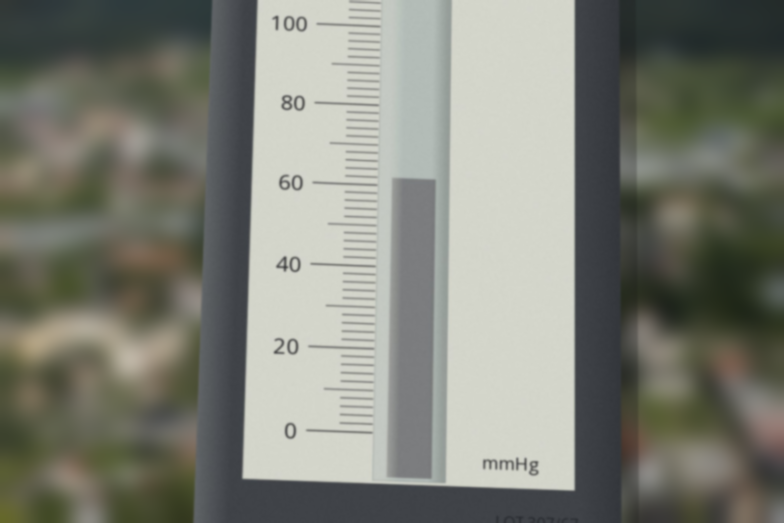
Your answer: 62 mmHg
